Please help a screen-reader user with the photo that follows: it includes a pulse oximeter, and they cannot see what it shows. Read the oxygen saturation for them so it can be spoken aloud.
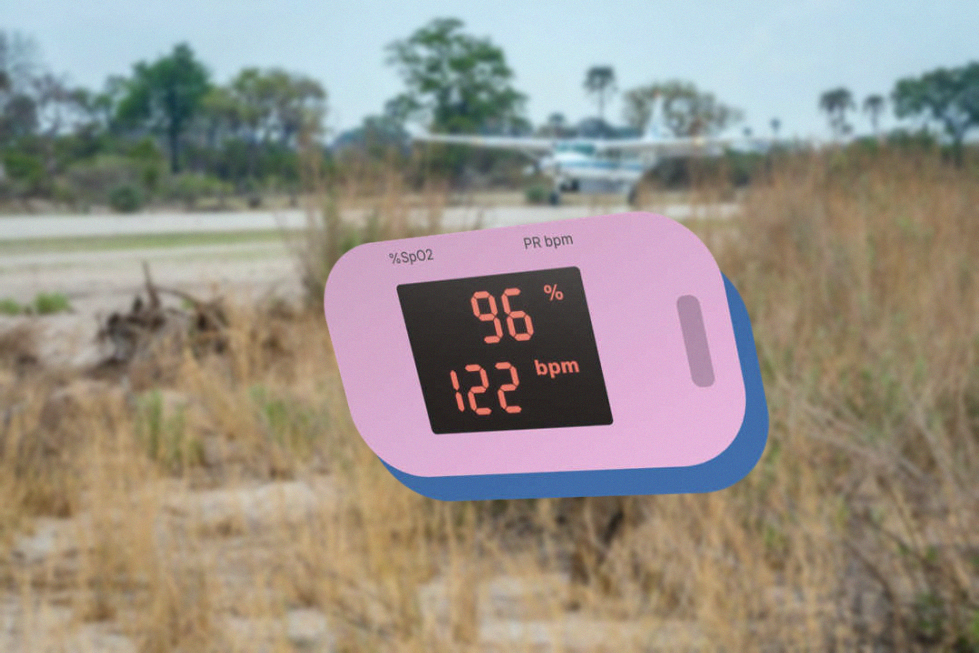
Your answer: 96 %
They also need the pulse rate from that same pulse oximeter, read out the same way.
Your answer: 122 bpm
